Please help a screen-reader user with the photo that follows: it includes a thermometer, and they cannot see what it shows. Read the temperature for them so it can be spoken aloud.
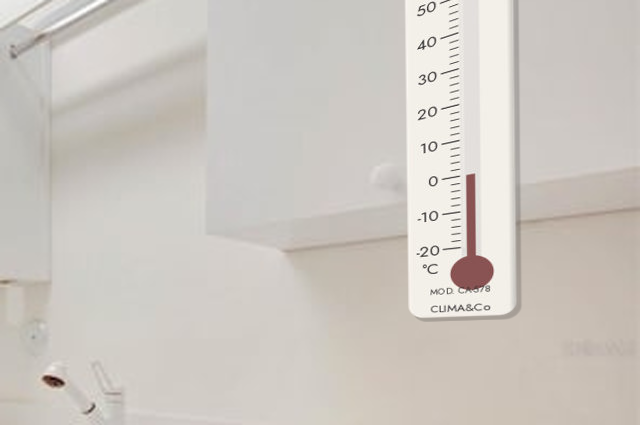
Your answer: 0 °C
